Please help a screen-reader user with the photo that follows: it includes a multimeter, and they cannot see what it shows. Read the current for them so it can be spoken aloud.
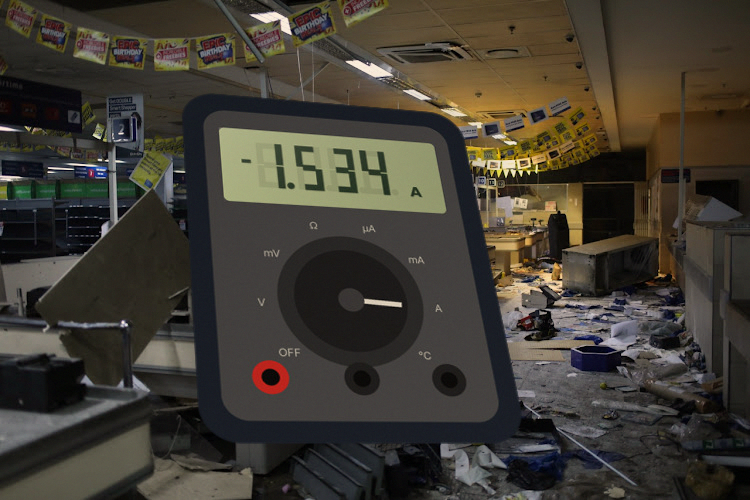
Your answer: -1.534 A
